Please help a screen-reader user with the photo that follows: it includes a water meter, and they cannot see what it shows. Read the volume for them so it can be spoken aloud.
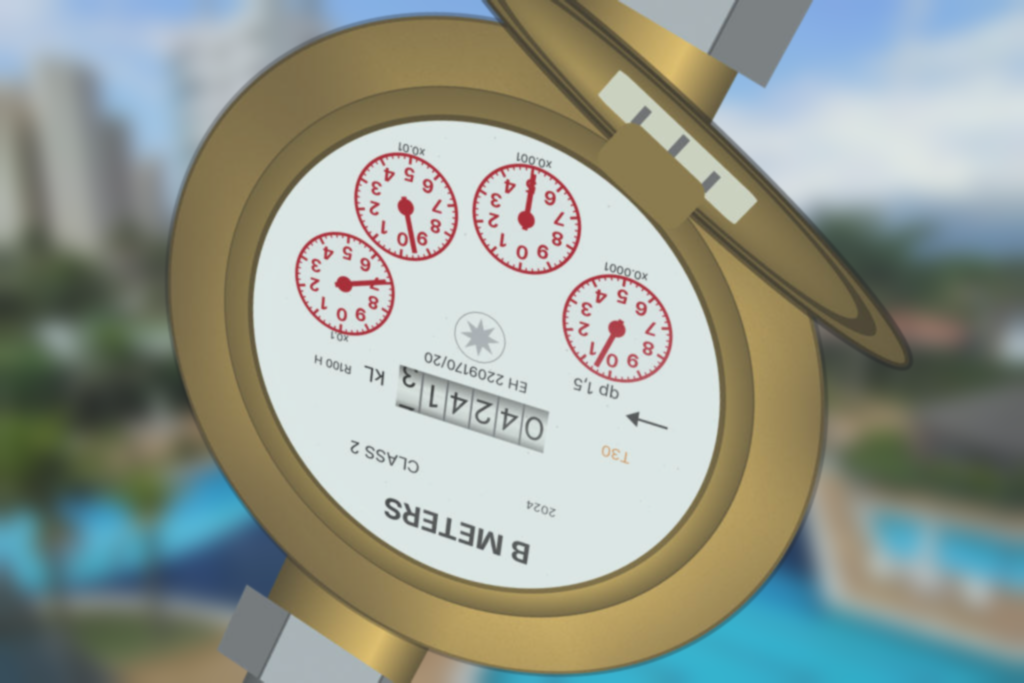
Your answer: 42412.6950 kL
